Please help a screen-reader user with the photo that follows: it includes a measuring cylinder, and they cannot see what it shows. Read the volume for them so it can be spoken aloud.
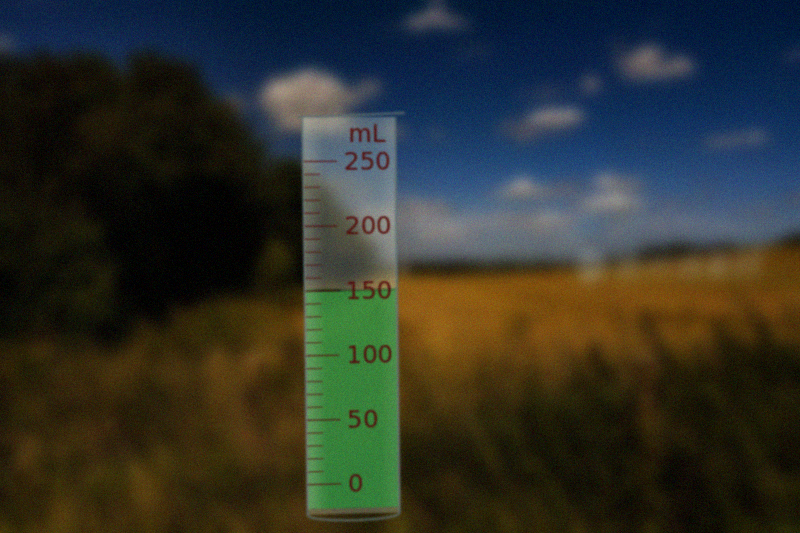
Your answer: 150 mL
